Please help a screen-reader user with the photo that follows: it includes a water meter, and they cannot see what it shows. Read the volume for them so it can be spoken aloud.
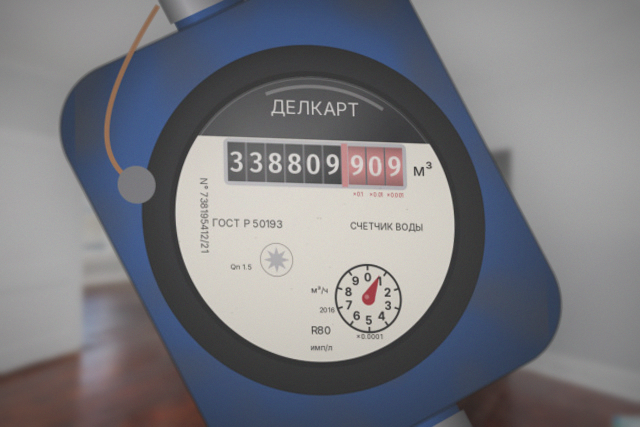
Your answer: 338809.9090 m³
